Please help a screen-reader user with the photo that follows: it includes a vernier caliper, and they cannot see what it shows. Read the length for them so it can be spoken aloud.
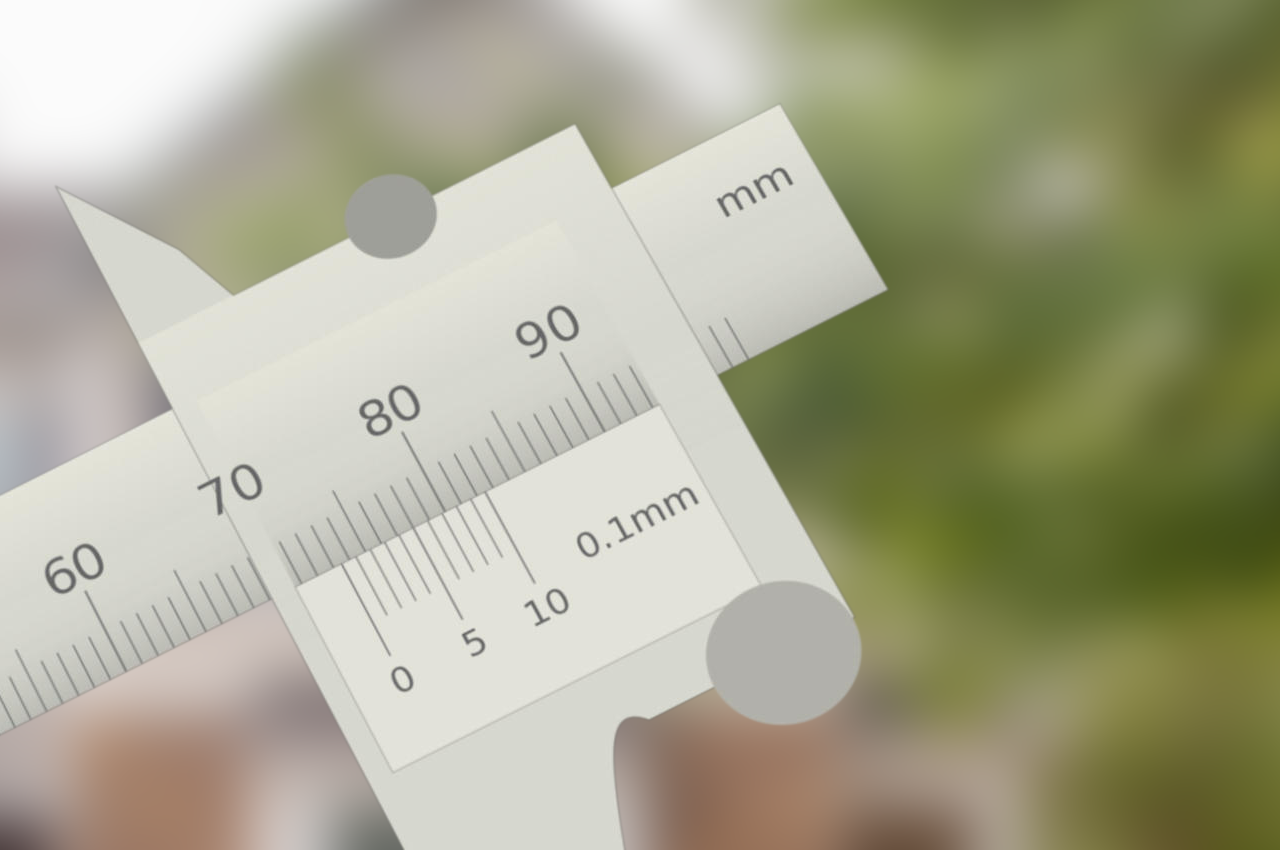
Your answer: 73.5 mm
